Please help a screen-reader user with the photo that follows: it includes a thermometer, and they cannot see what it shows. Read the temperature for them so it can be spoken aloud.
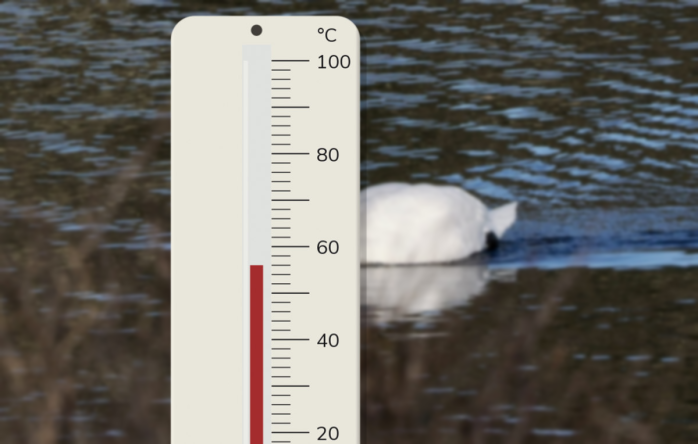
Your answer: 56 °C
